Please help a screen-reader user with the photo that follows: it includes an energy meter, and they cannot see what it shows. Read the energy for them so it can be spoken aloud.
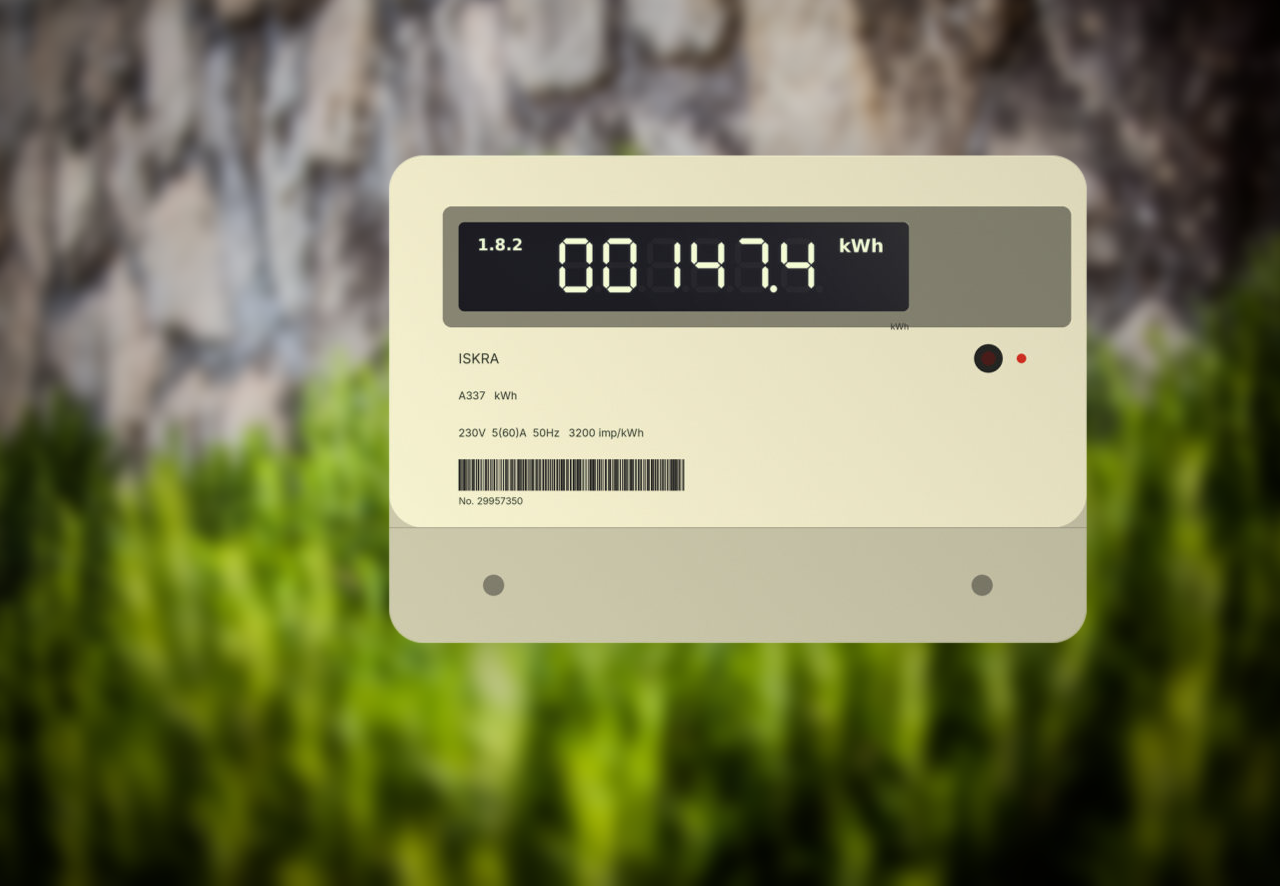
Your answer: 147.4 kWh
